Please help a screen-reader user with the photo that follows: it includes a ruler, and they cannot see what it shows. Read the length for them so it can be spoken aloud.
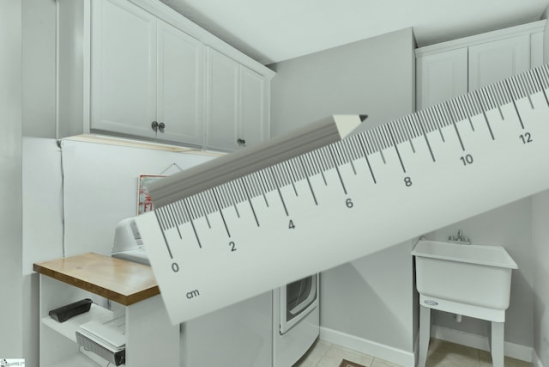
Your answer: 7.5 cm
